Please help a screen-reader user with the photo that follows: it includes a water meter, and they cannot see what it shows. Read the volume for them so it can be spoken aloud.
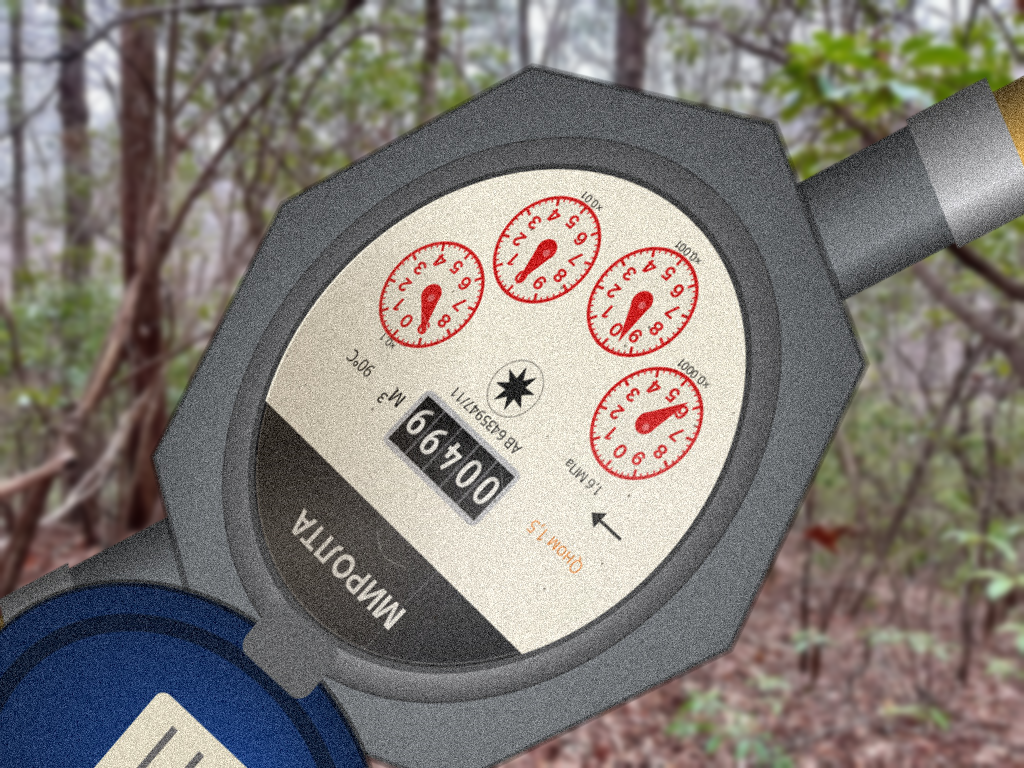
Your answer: 498.8995 m³
